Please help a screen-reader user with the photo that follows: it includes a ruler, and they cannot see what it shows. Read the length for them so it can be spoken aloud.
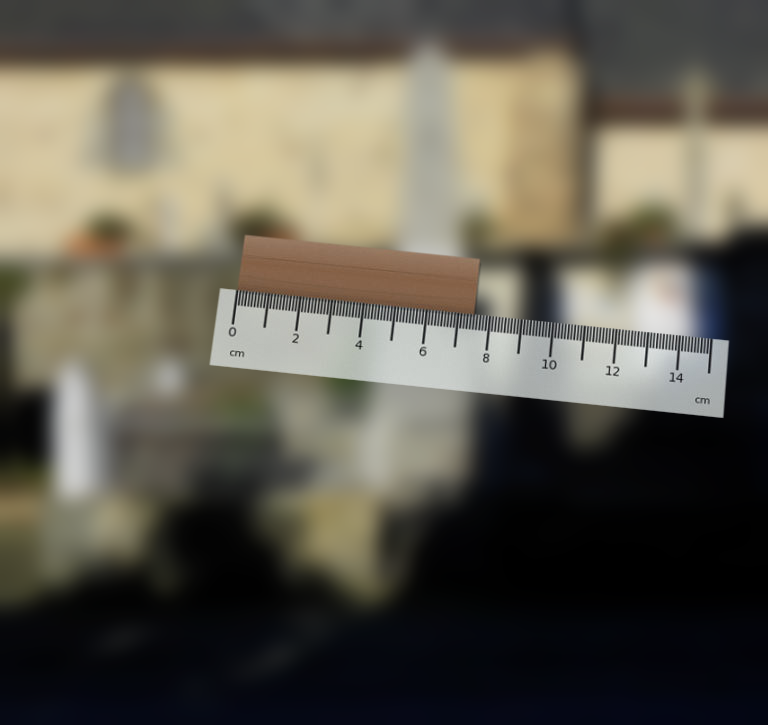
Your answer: 7.5 cm
